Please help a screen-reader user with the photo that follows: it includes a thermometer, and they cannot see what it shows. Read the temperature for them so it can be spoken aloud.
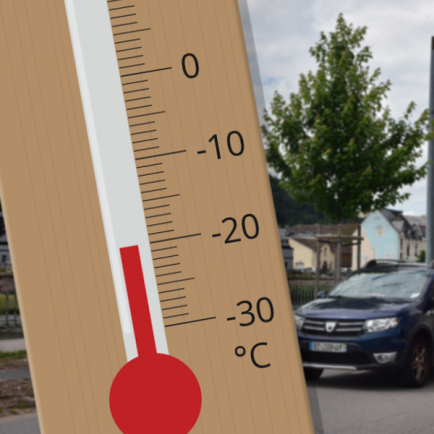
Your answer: -20 °C
